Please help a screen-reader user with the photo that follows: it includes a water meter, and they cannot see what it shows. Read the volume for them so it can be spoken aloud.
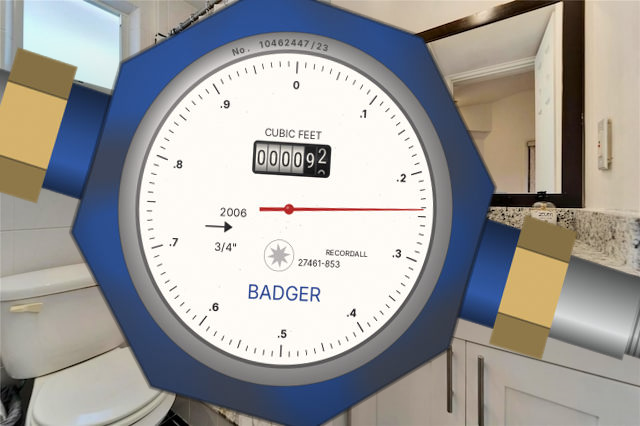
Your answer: 92.24 ft³
